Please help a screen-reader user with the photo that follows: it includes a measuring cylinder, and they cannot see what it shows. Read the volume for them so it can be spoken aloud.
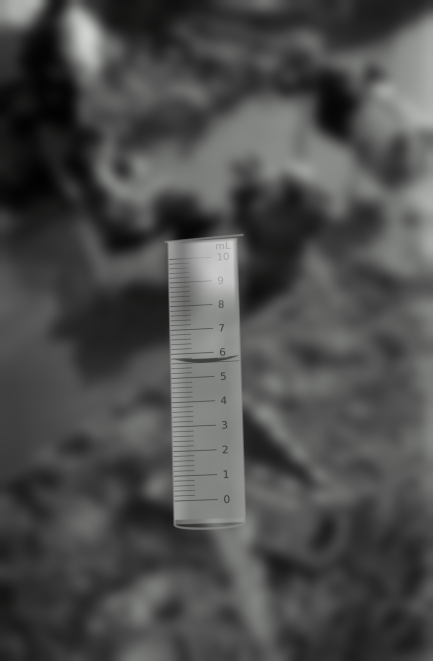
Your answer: 5.6 mL
